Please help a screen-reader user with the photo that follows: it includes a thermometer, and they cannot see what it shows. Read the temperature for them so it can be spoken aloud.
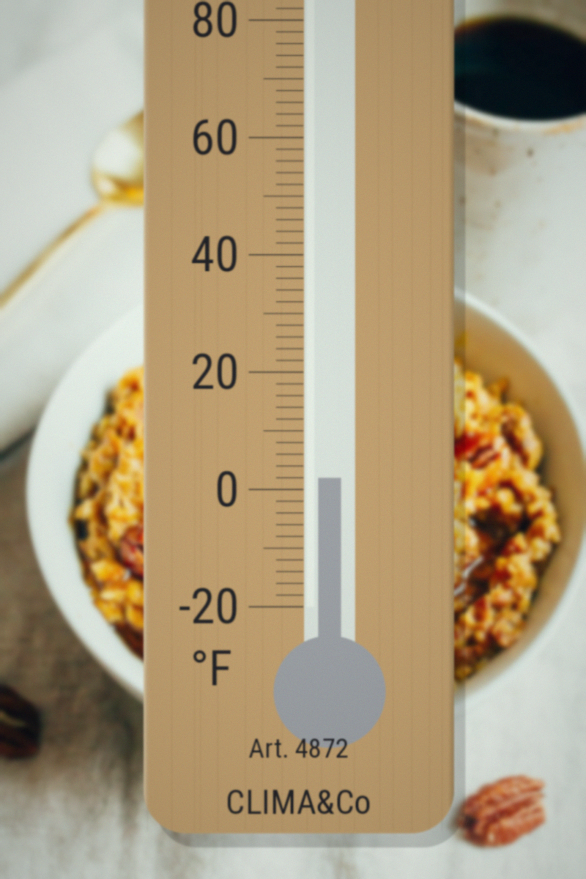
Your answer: 2 °F
